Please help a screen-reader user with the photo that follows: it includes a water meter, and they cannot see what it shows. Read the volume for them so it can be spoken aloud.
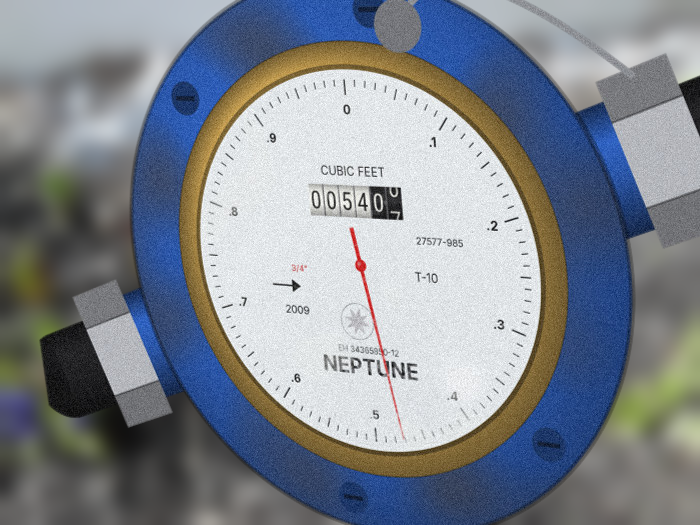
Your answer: 5406.47 ft³
